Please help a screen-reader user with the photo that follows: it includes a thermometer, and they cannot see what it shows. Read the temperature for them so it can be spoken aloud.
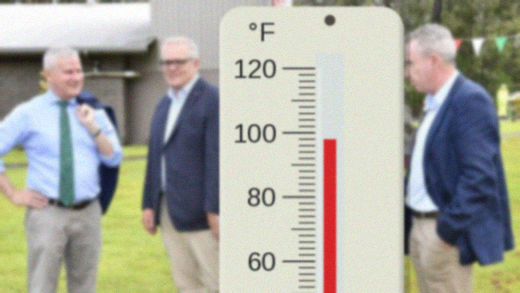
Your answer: 98 °F
